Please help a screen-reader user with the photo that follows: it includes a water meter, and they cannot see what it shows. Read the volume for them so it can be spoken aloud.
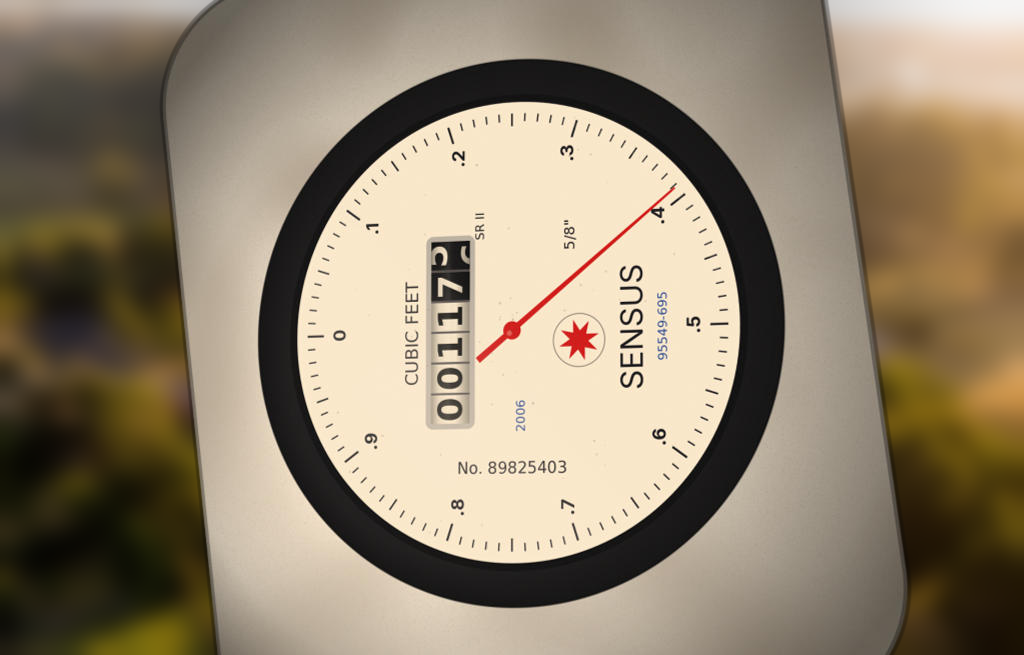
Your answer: 1175.39 ft³
